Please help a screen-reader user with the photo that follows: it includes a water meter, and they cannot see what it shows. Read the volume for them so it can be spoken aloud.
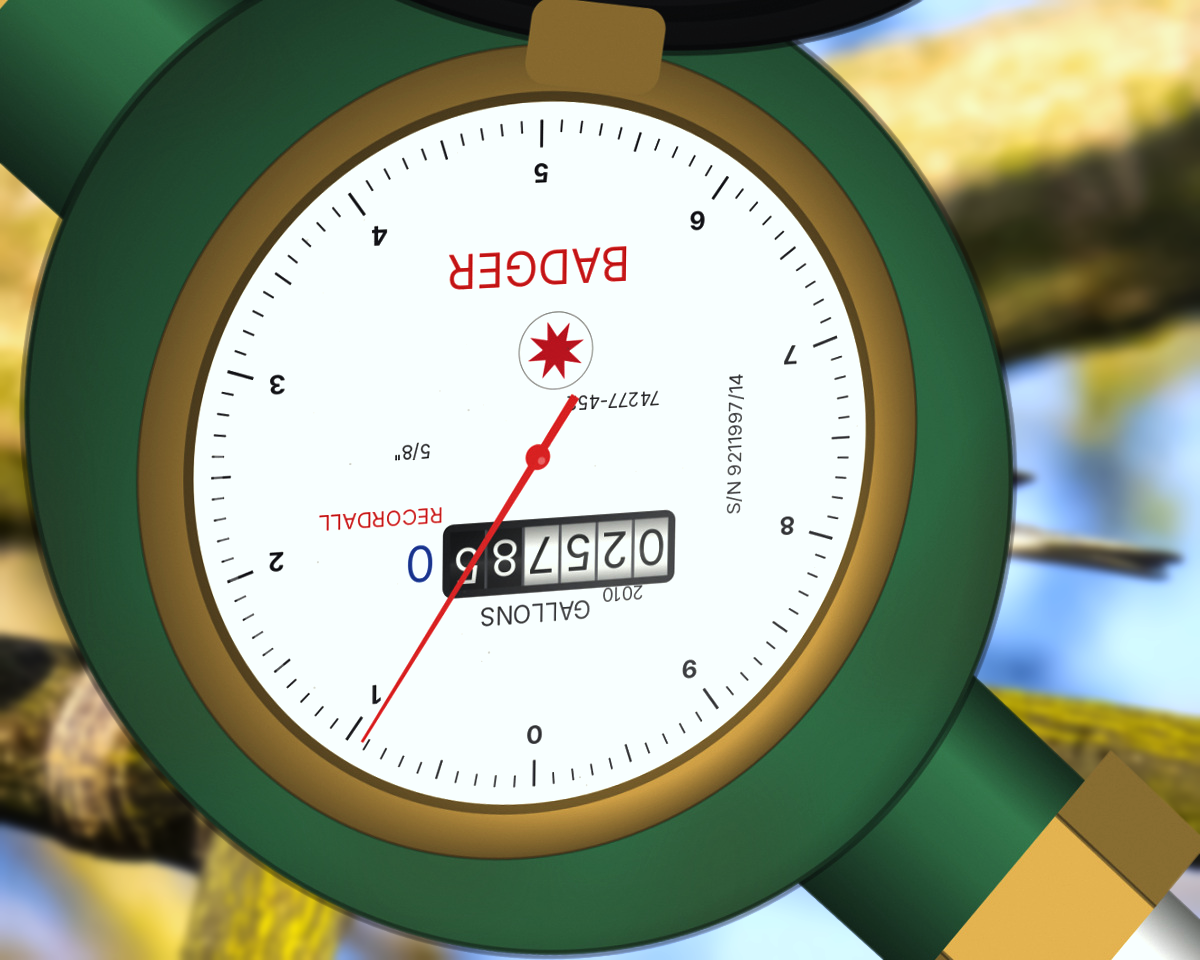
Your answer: 257850.9 gal
